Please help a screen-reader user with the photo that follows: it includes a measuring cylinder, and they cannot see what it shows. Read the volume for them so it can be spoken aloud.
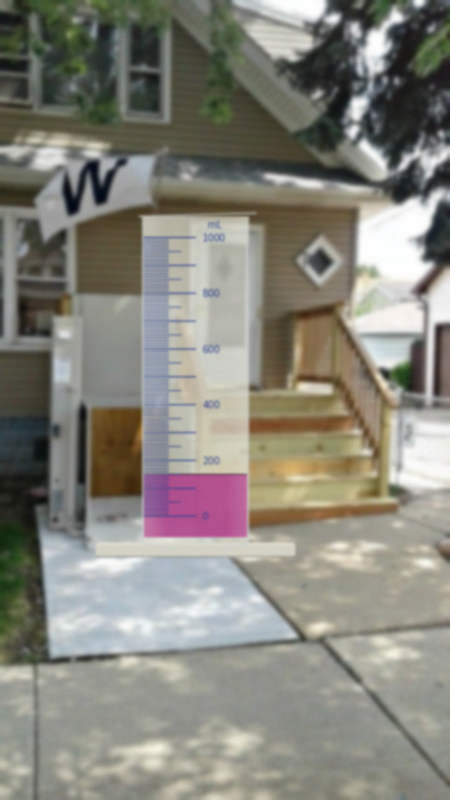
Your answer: 150 mL
